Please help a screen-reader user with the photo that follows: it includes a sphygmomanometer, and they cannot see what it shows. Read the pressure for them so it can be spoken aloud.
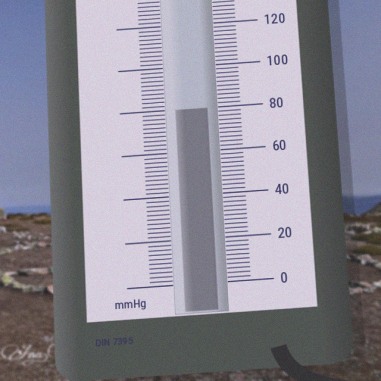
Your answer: 80 mmHg
